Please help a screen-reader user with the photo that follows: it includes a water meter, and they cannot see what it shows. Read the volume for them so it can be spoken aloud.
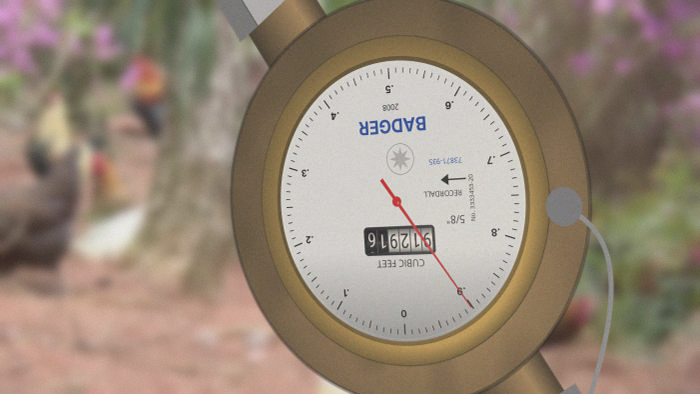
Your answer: 912915.90 ft³
